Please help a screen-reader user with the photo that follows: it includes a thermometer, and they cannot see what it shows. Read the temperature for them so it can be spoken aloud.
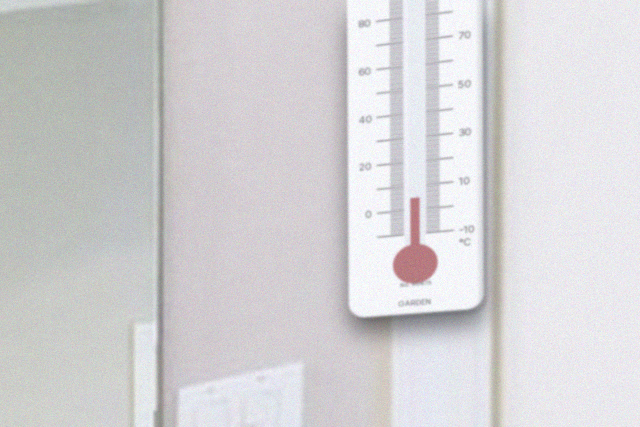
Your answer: 5 °C
